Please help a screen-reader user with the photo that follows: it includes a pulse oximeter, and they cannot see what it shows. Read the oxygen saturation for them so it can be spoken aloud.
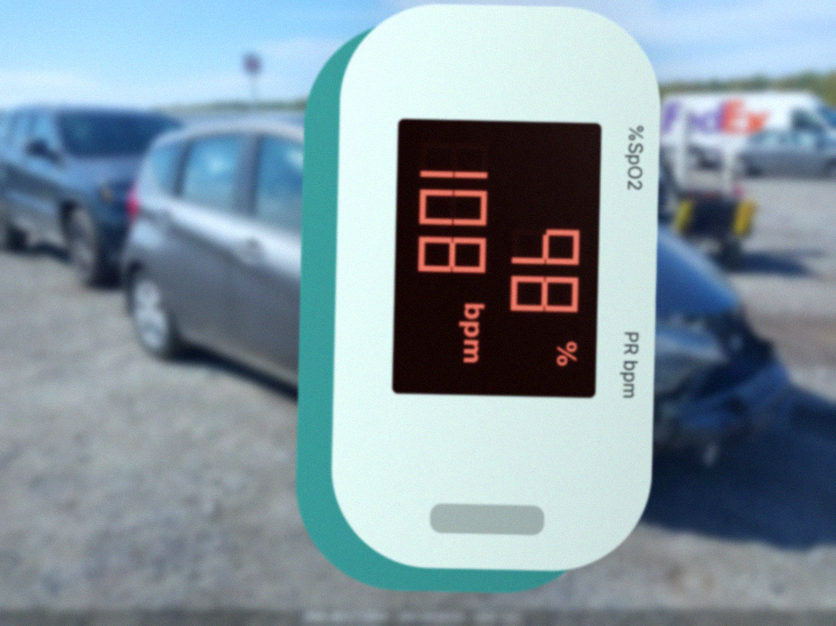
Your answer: 98 %
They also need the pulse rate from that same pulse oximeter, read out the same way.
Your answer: 108 bpm
